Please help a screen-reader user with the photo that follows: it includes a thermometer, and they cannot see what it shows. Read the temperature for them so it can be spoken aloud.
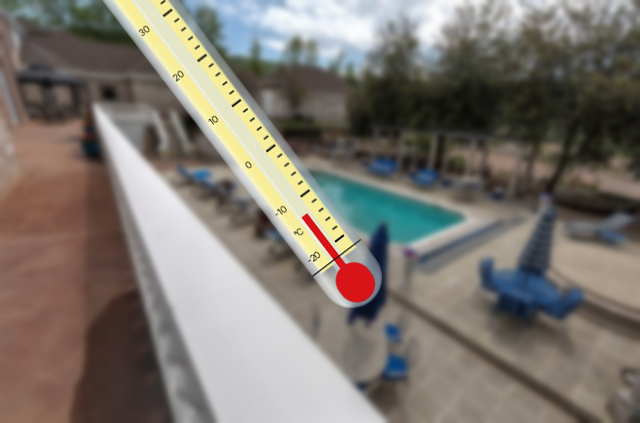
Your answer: -13 °C
